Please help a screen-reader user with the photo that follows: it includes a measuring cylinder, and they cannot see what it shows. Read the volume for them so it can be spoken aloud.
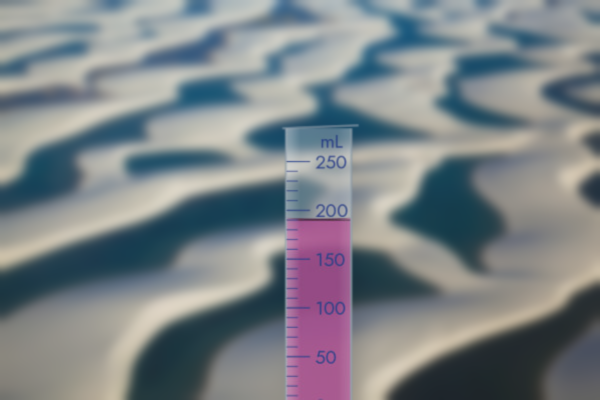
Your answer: 190 mL
